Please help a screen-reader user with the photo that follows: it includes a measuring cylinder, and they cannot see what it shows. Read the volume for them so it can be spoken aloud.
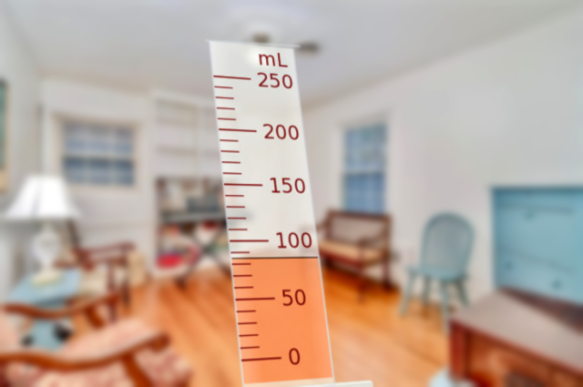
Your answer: 85 mL
